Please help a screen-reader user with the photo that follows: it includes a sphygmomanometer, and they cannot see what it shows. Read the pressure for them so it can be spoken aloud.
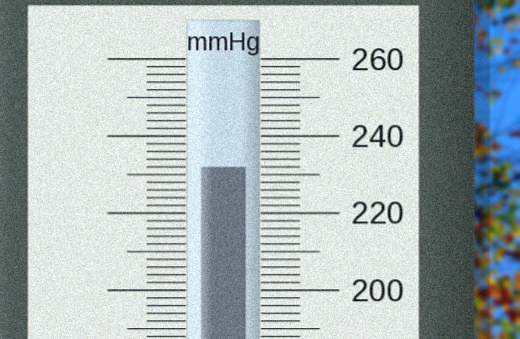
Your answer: 232 mmHg
